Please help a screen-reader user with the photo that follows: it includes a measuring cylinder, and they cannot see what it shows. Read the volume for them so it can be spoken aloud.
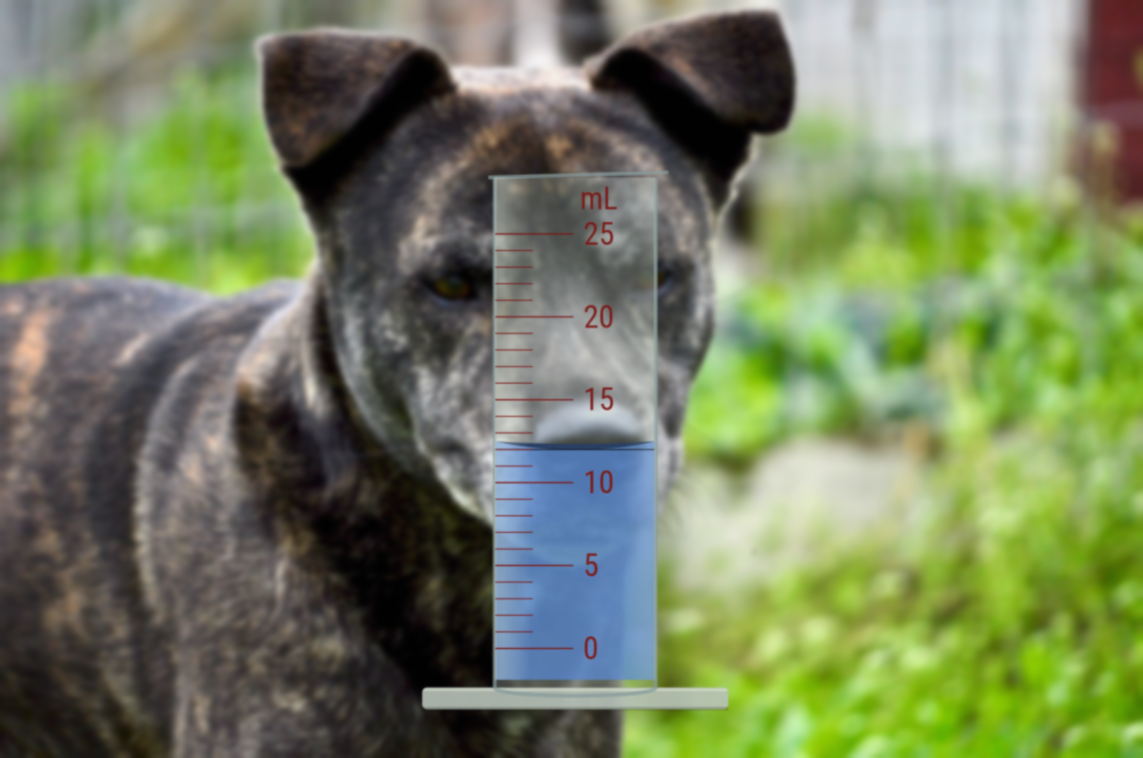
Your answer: 12 mL
